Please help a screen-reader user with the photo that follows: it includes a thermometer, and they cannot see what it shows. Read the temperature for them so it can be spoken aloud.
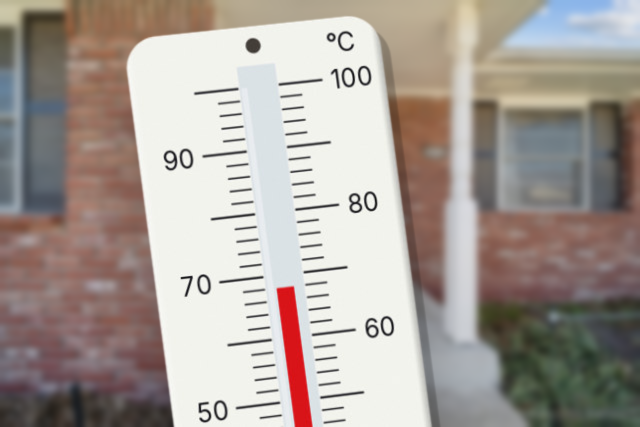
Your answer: 68 °C
